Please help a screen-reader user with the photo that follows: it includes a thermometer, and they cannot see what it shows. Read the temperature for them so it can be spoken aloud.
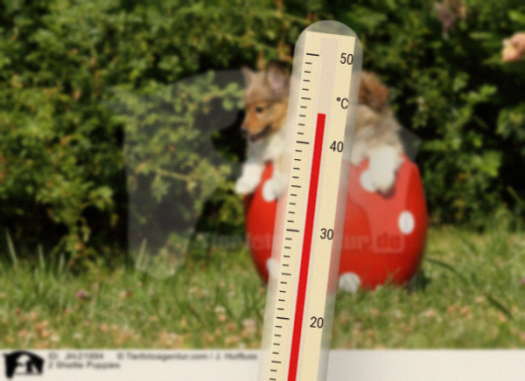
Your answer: 43.5 °C
